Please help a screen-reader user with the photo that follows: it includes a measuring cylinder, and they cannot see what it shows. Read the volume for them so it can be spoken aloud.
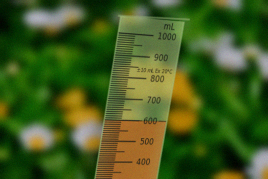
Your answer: 600 mL
